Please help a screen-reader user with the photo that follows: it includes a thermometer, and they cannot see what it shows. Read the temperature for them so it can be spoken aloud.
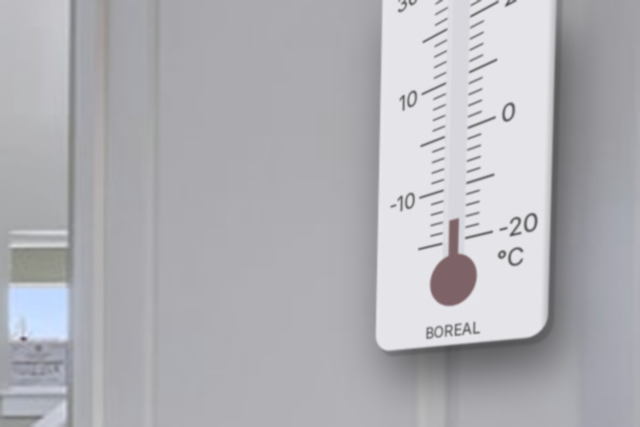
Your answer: -16 °C
